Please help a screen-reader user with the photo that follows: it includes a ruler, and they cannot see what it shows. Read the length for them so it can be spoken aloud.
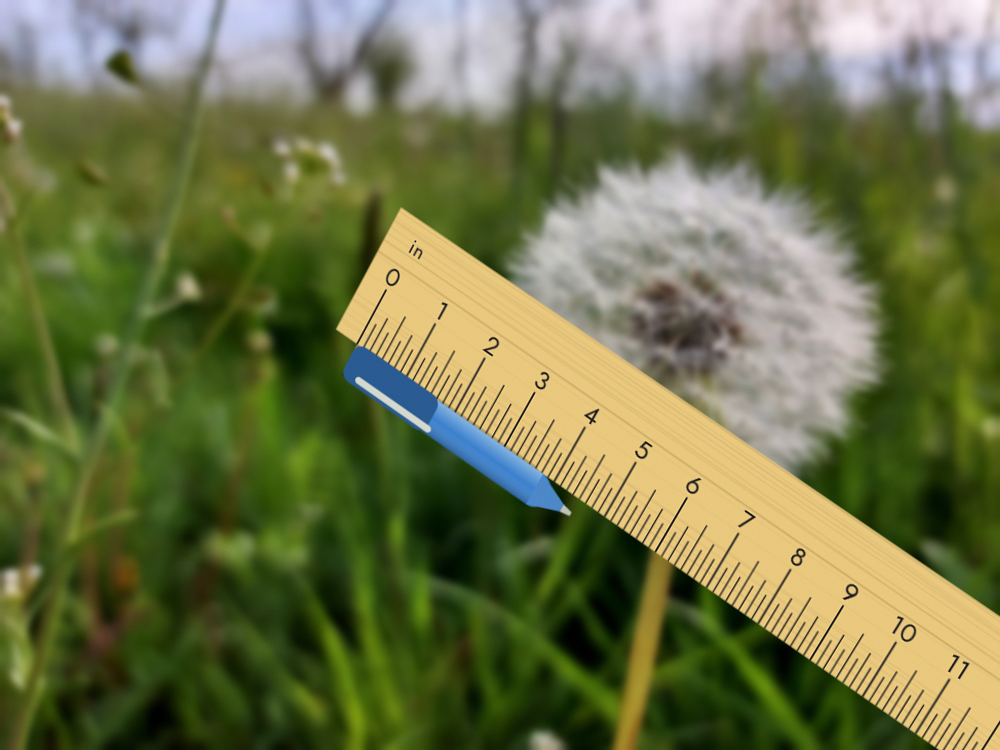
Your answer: 4.5 in
